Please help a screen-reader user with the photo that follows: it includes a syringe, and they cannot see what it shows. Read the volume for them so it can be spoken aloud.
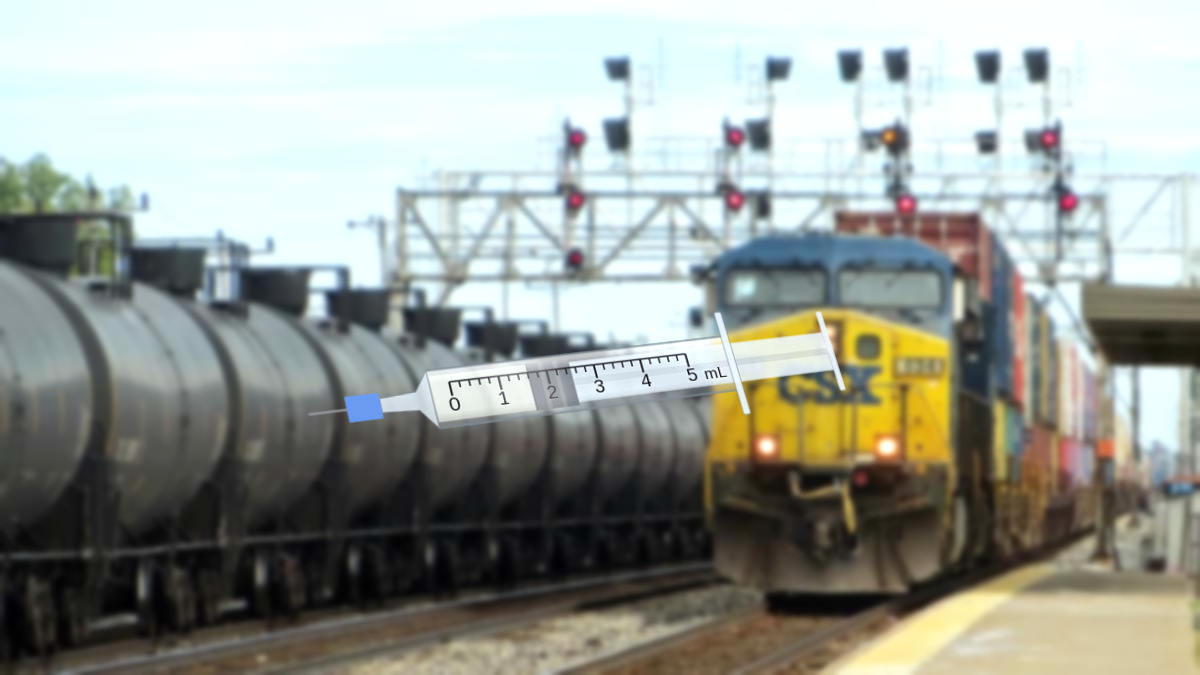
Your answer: 1.6 mL
